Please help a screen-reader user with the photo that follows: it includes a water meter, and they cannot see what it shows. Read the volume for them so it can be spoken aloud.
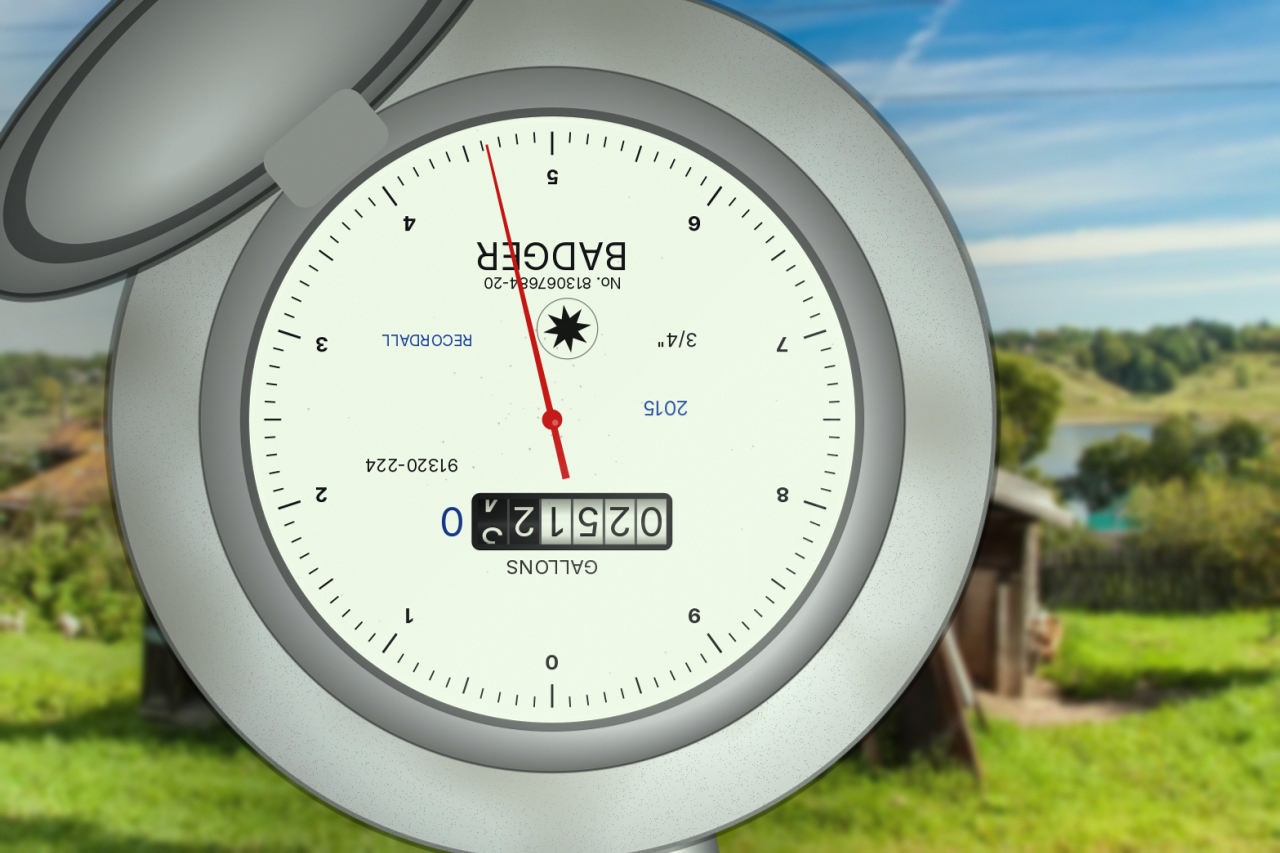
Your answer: 251234.6 gal
